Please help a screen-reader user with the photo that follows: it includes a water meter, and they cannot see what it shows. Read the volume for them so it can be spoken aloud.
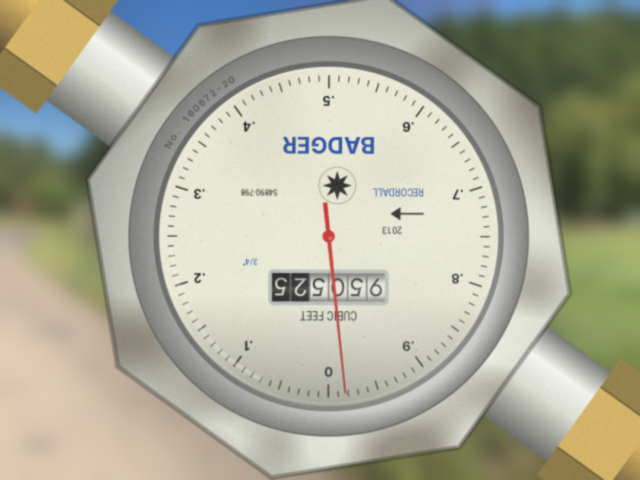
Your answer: 950524.98 ft³
